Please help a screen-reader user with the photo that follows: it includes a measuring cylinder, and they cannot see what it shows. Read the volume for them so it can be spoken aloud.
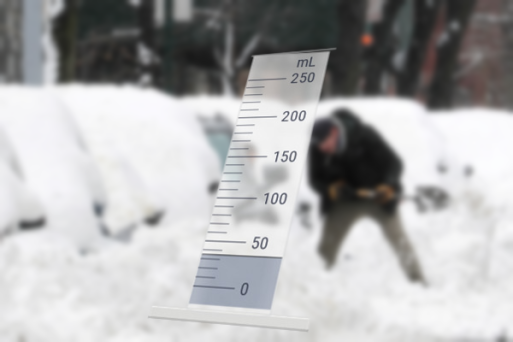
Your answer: 35 mL
